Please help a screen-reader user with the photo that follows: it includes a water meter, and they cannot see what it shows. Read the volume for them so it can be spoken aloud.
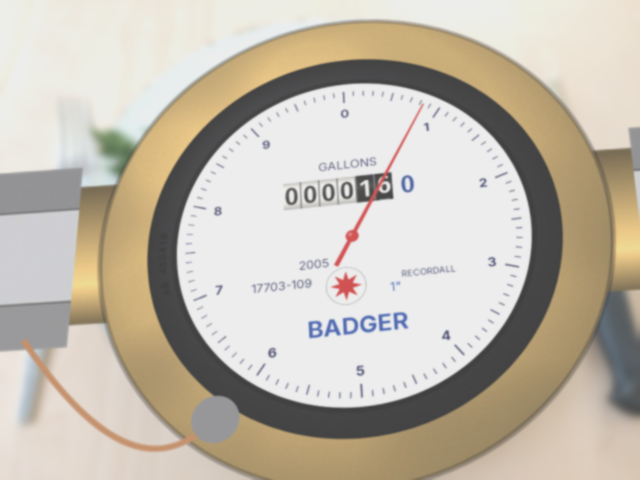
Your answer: 160.8 gal
